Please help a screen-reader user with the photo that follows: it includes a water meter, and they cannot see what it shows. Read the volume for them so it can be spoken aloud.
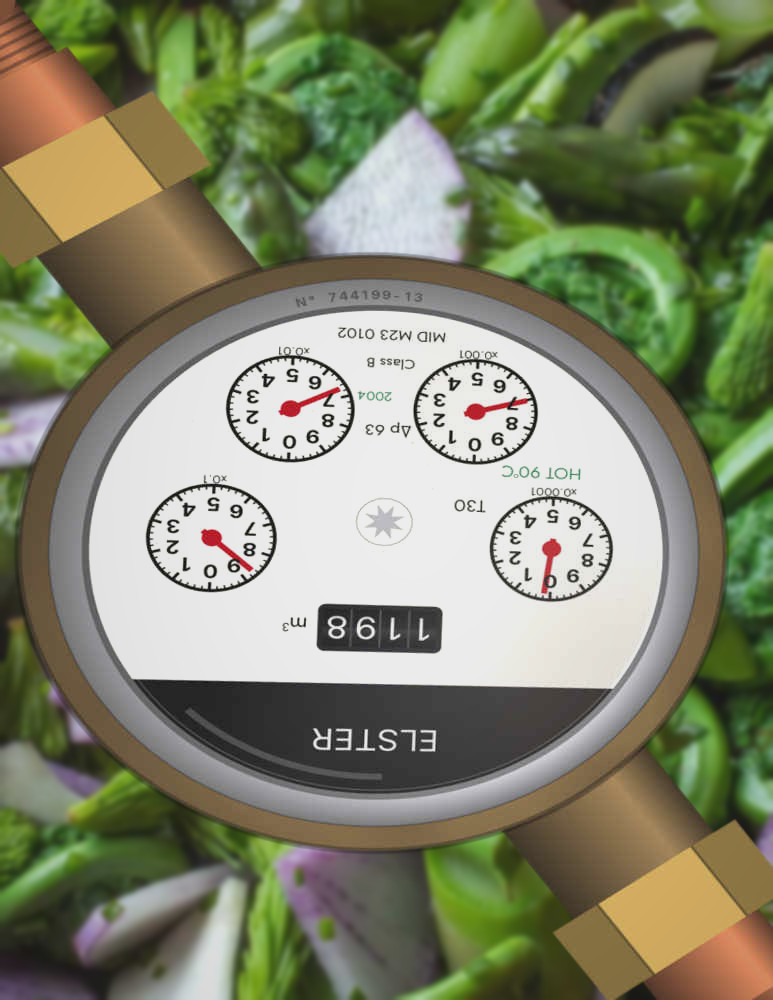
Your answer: 1198.8670 m³
